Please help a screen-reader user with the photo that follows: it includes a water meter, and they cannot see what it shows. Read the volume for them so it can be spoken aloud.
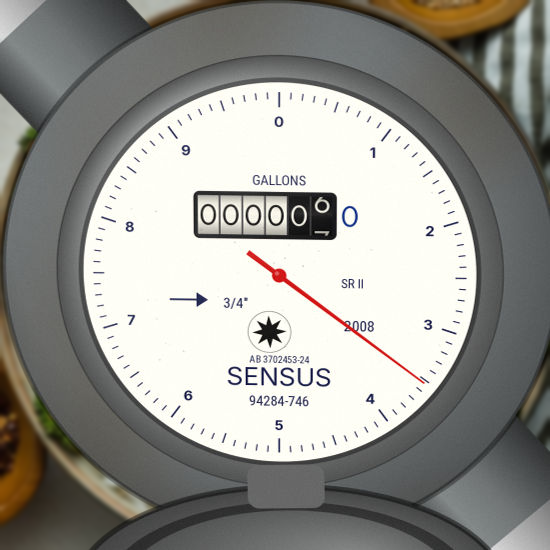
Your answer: 63.5 gal
